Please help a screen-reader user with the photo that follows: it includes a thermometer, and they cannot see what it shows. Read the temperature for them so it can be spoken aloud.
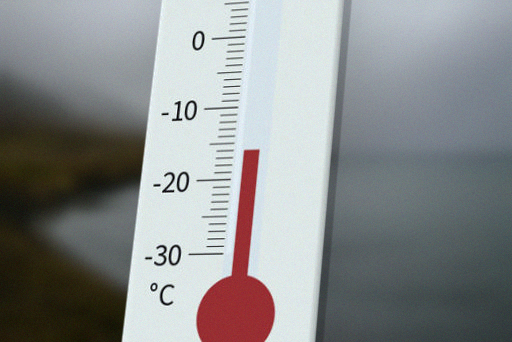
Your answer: -16 °C
